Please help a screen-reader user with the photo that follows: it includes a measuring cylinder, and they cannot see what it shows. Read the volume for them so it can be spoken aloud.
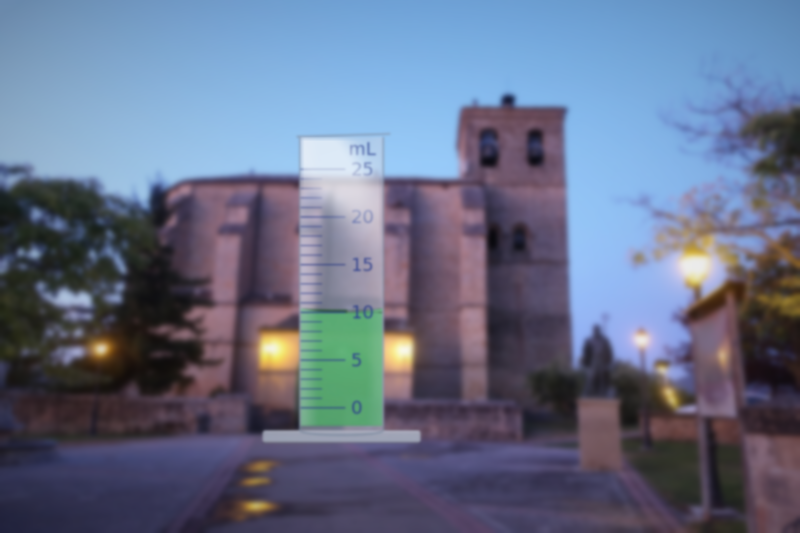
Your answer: 10 mL
